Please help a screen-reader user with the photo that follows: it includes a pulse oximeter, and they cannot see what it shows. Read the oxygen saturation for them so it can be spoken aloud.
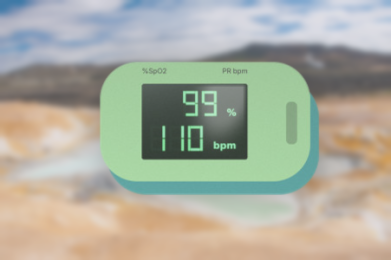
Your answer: 99 %
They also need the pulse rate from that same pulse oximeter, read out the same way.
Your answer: 110 bpm
